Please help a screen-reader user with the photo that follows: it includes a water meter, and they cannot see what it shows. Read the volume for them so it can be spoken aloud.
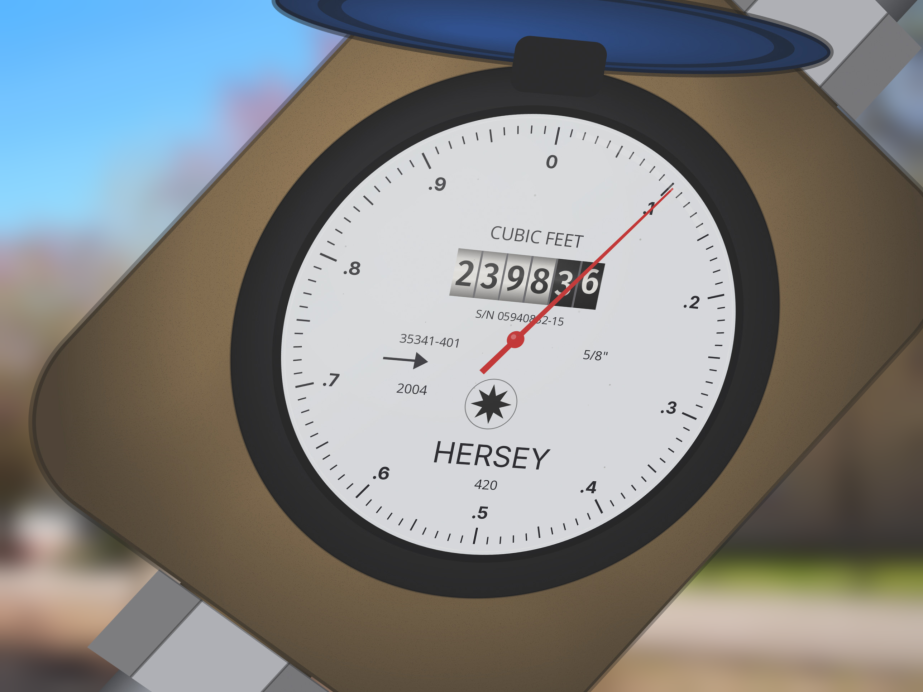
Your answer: 239836.10 ft³
